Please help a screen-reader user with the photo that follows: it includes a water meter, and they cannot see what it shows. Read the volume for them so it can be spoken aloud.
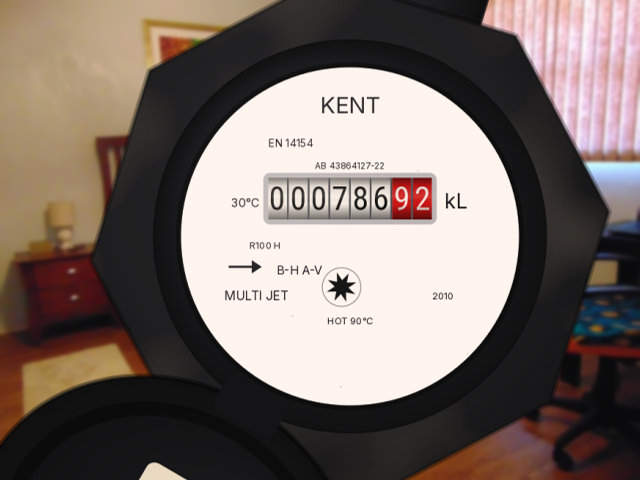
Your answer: 786.92 kL
